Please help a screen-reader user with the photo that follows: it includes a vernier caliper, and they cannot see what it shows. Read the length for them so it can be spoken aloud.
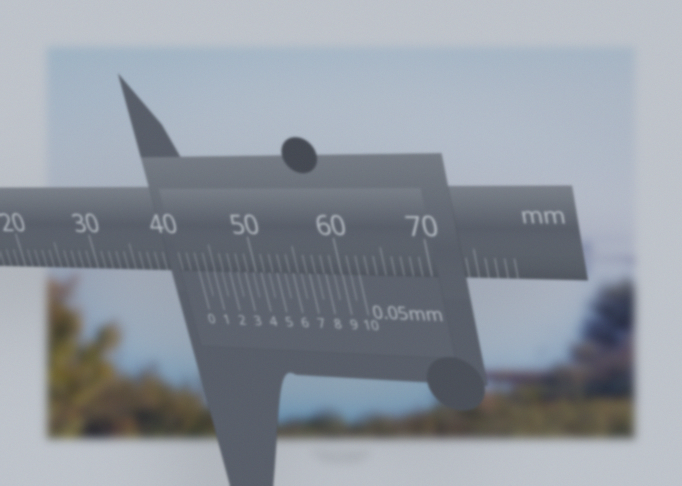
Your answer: 43.0 mm
